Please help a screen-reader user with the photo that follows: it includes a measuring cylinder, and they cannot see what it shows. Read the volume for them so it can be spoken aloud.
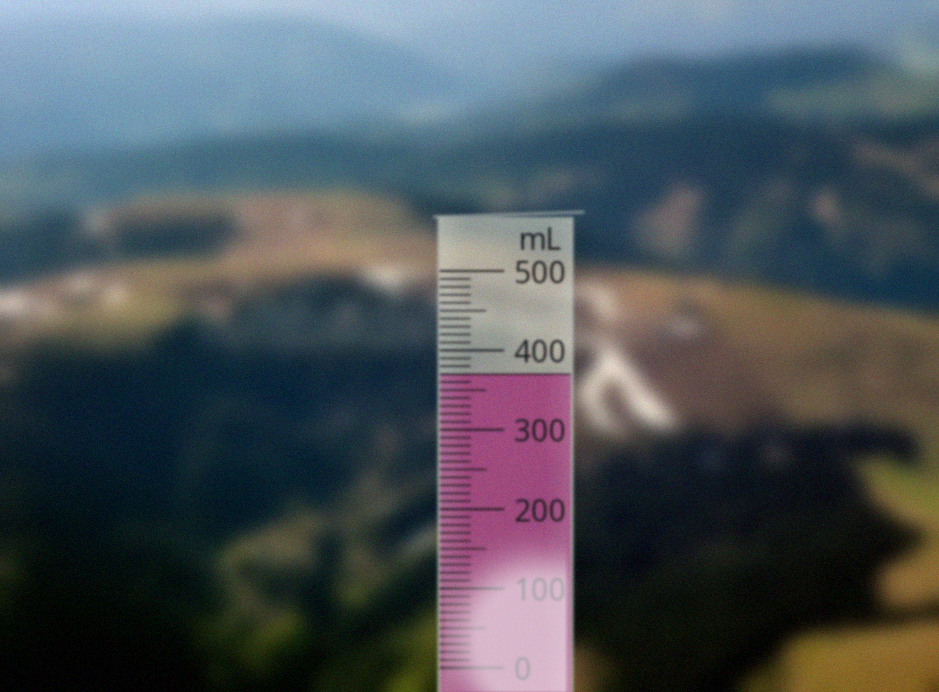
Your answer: 370 mL
